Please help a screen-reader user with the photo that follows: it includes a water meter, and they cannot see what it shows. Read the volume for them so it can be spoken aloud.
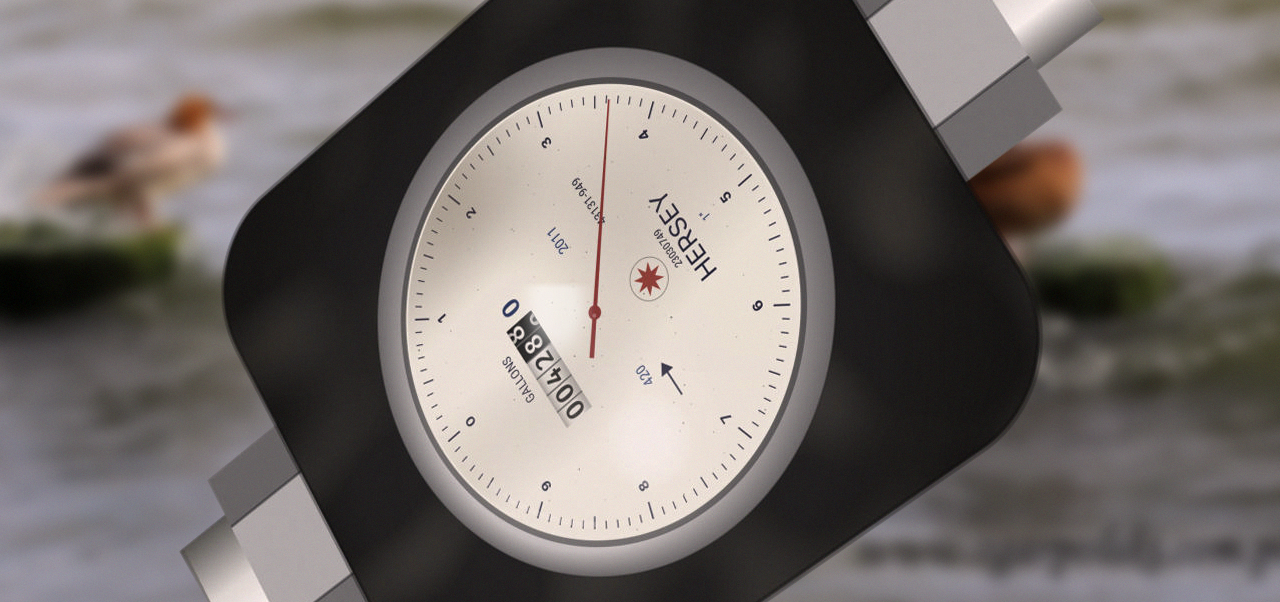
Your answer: 42883.6 gal
